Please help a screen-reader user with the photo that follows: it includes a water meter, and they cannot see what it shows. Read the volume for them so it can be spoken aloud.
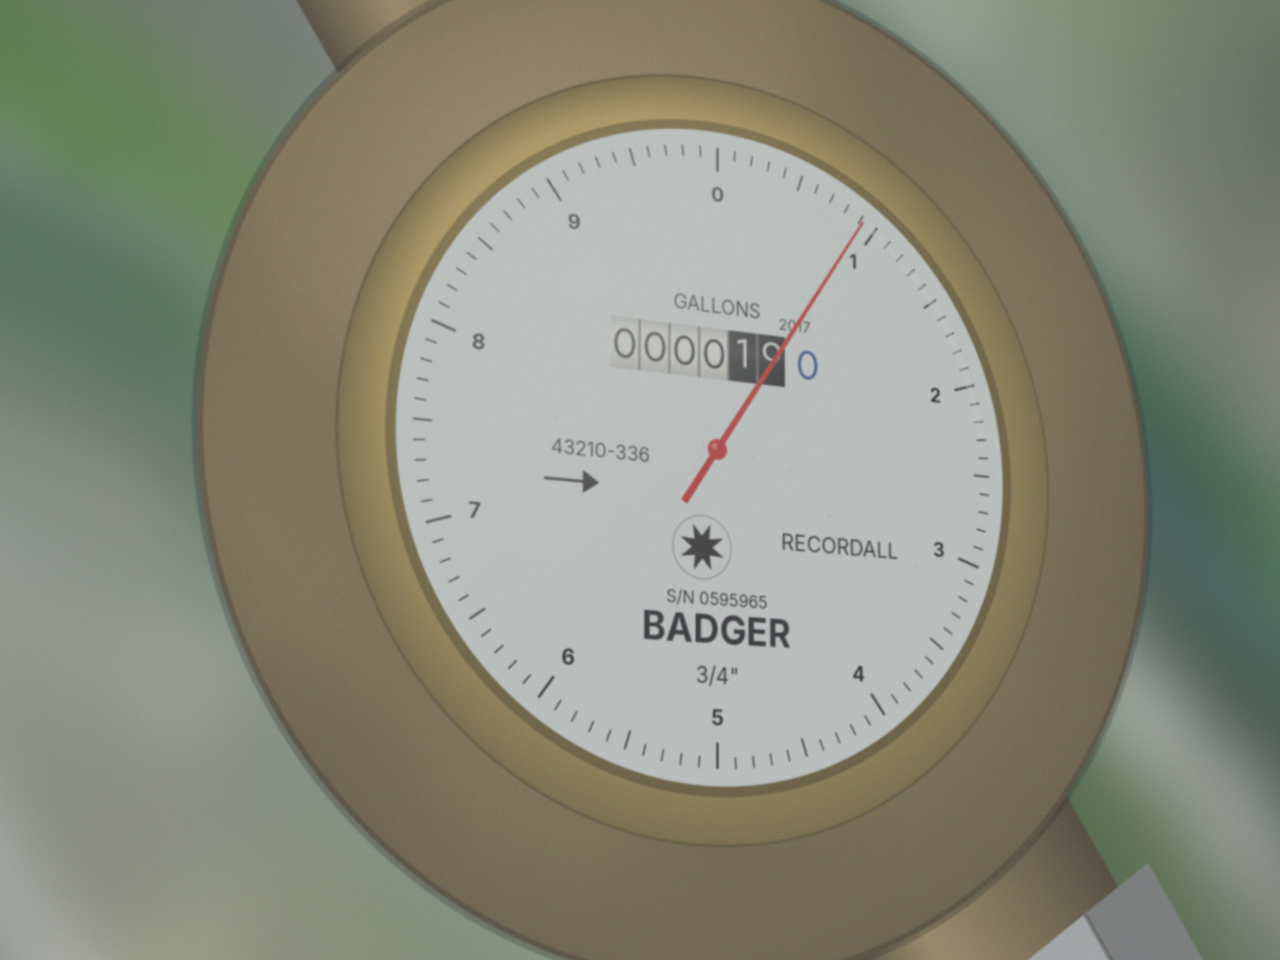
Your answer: 190.9 gal
